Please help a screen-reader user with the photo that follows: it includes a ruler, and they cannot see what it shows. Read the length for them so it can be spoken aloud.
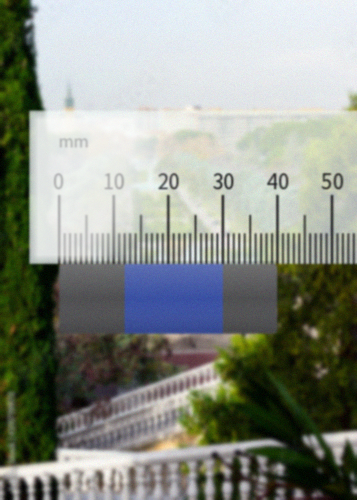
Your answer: 40 mm
